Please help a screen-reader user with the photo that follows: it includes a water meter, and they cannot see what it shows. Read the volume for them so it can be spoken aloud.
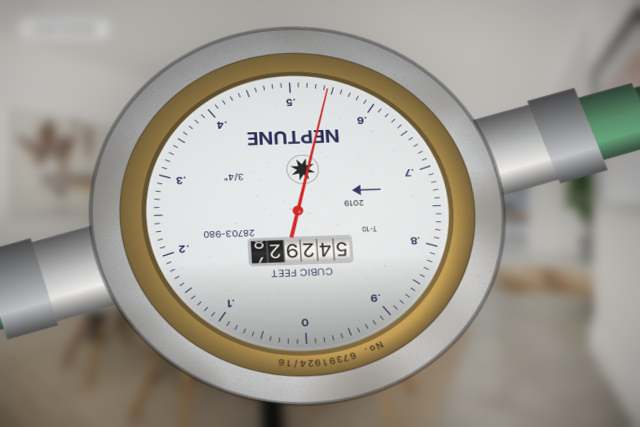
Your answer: 542927.54 ft³
